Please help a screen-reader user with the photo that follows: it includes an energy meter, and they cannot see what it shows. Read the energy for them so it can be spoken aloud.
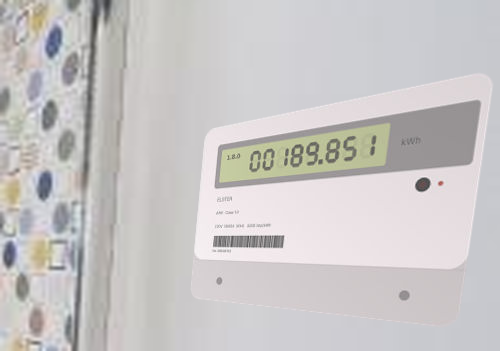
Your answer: 189.851 kWh
